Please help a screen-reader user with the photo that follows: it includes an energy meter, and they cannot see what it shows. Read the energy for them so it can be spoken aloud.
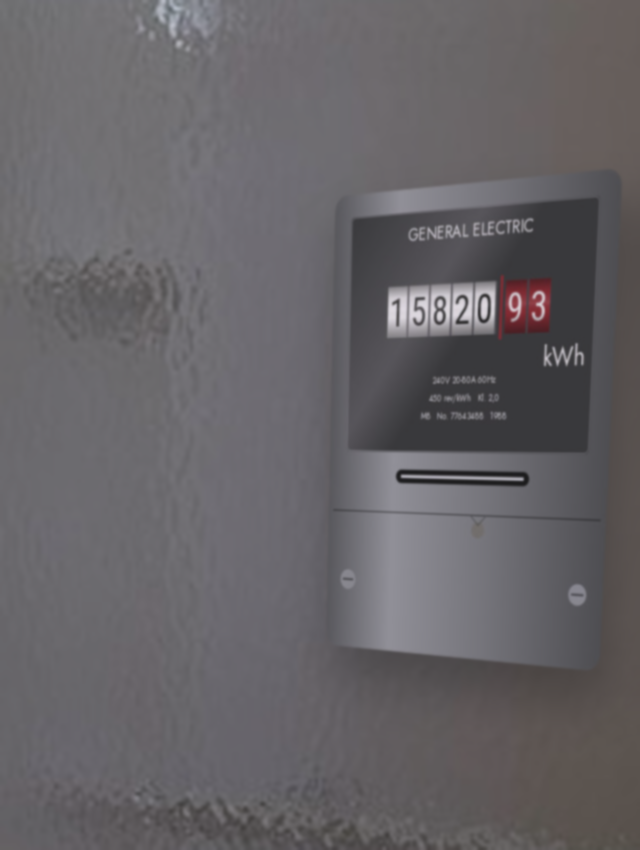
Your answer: 15820.93 kWh
